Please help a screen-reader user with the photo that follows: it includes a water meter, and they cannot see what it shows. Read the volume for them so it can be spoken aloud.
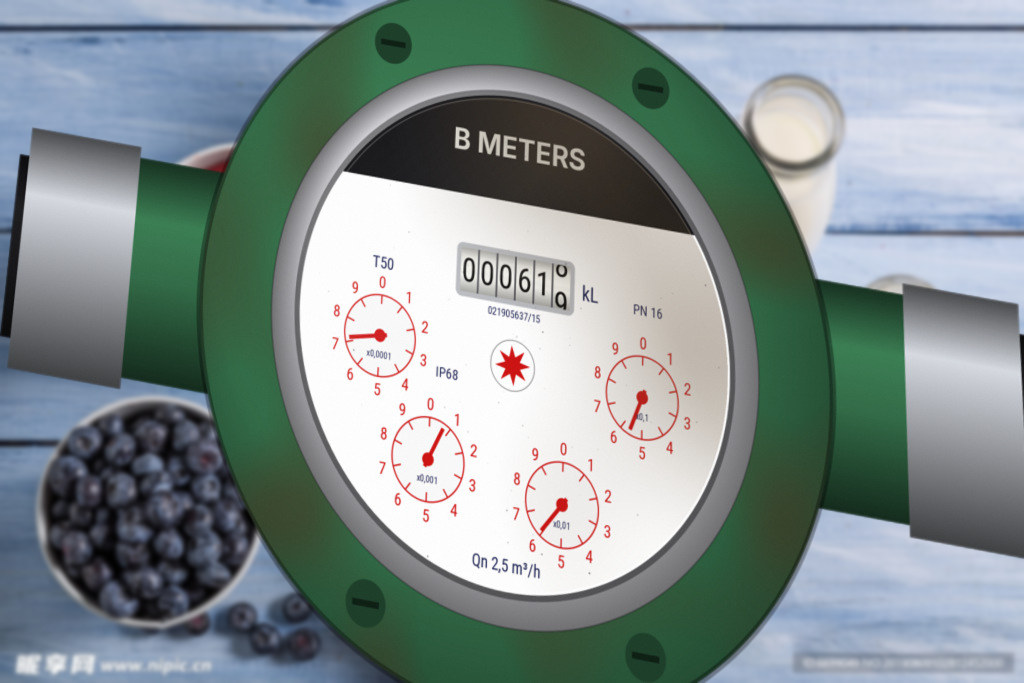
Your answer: 618.5607 kL
